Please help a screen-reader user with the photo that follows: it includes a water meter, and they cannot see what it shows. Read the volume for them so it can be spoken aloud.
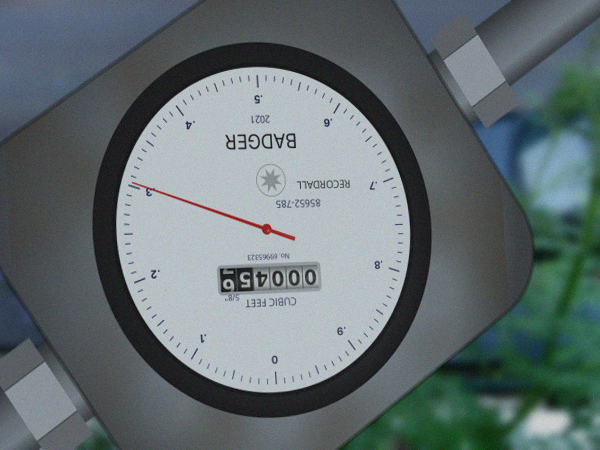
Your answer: 456.30 ft³
